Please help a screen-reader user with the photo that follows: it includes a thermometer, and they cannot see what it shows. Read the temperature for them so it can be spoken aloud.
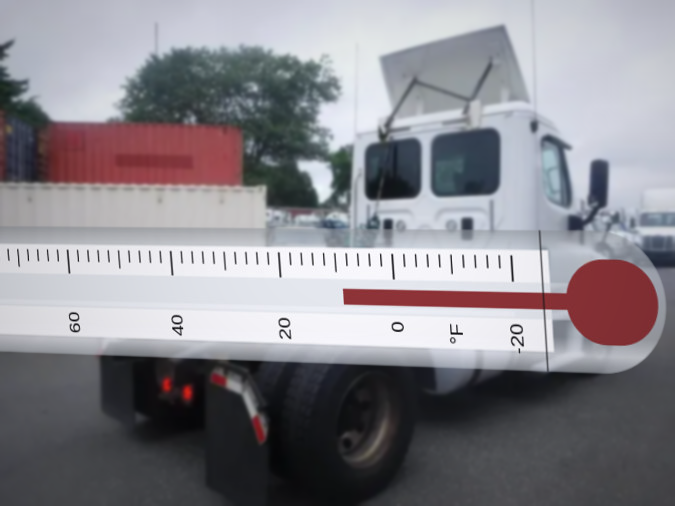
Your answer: 9 °F
